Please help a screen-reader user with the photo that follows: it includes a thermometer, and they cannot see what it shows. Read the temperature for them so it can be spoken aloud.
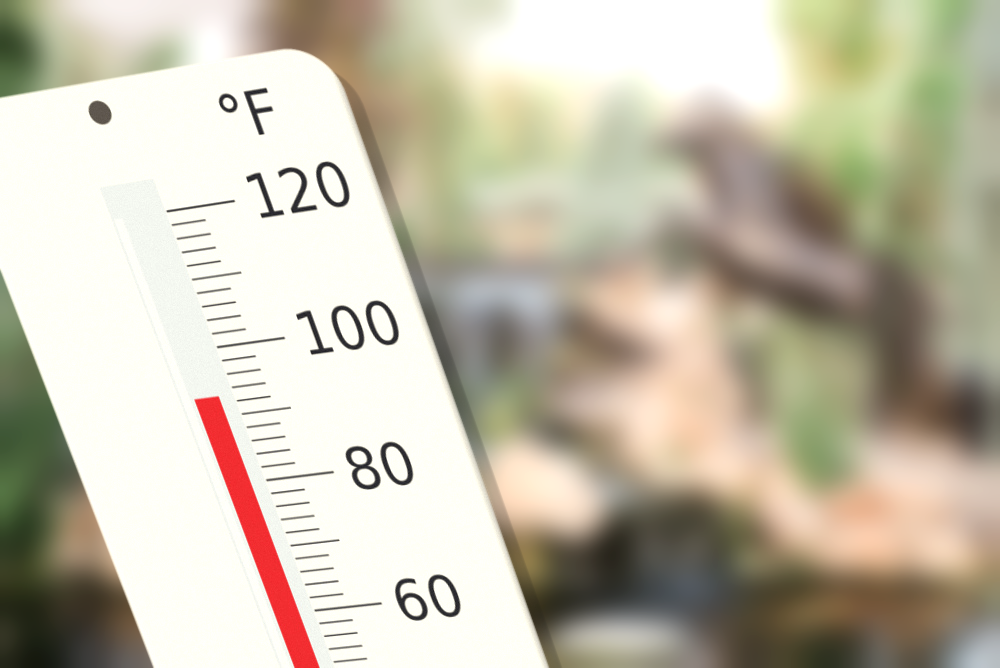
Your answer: 93 °F
